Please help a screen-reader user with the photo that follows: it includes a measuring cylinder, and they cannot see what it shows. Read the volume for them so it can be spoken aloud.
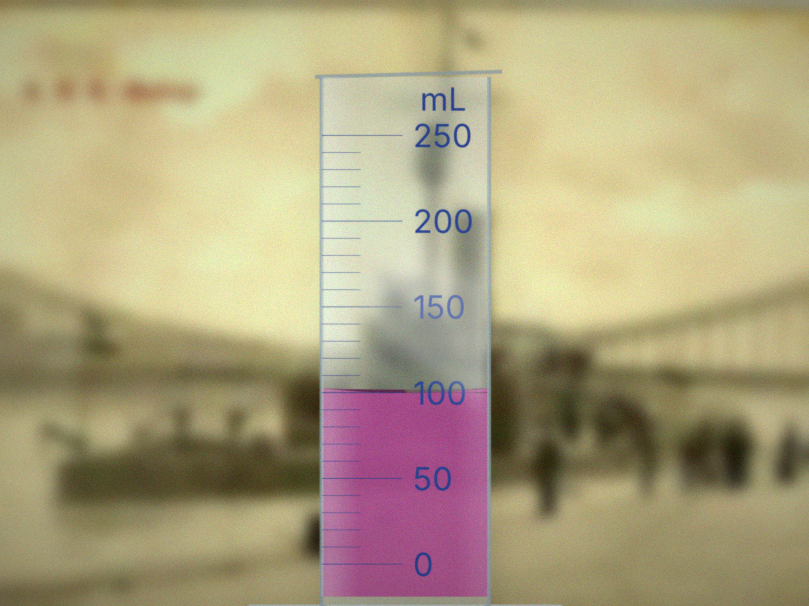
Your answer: 100 mL
